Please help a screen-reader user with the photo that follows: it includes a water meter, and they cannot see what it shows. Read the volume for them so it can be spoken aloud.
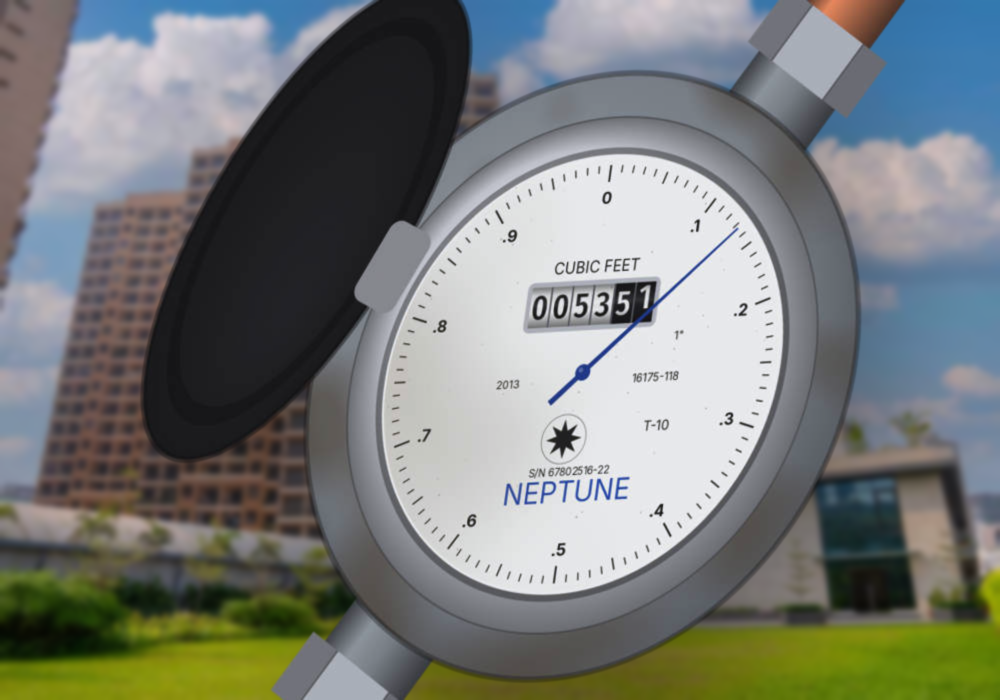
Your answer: 5351.13 ft³
